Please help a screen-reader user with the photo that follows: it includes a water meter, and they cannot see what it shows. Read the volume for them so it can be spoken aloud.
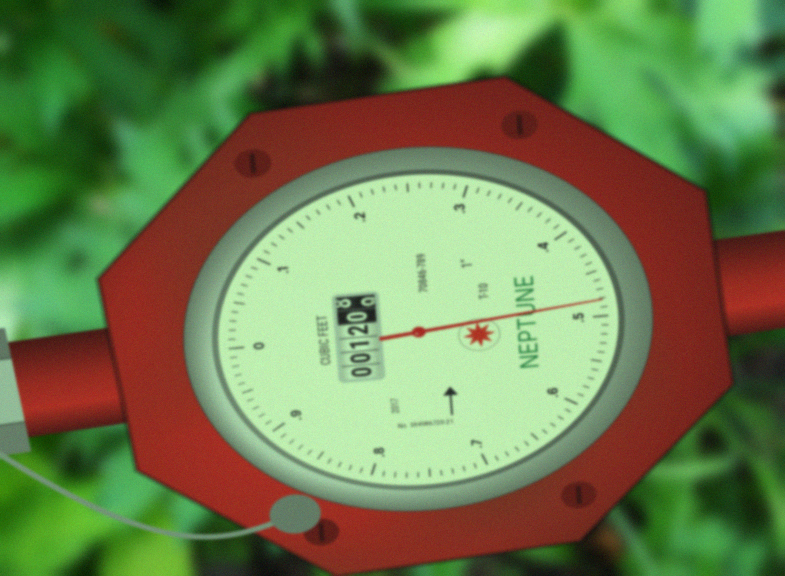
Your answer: 1208.48 ft³
